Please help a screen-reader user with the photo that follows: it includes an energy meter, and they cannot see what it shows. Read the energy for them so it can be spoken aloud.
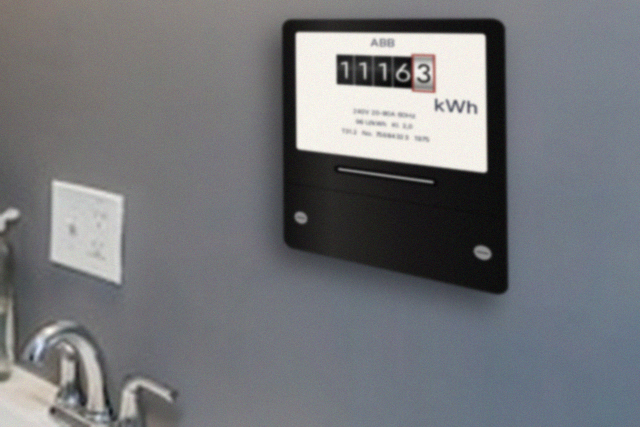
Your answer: 1116.3 kWh
